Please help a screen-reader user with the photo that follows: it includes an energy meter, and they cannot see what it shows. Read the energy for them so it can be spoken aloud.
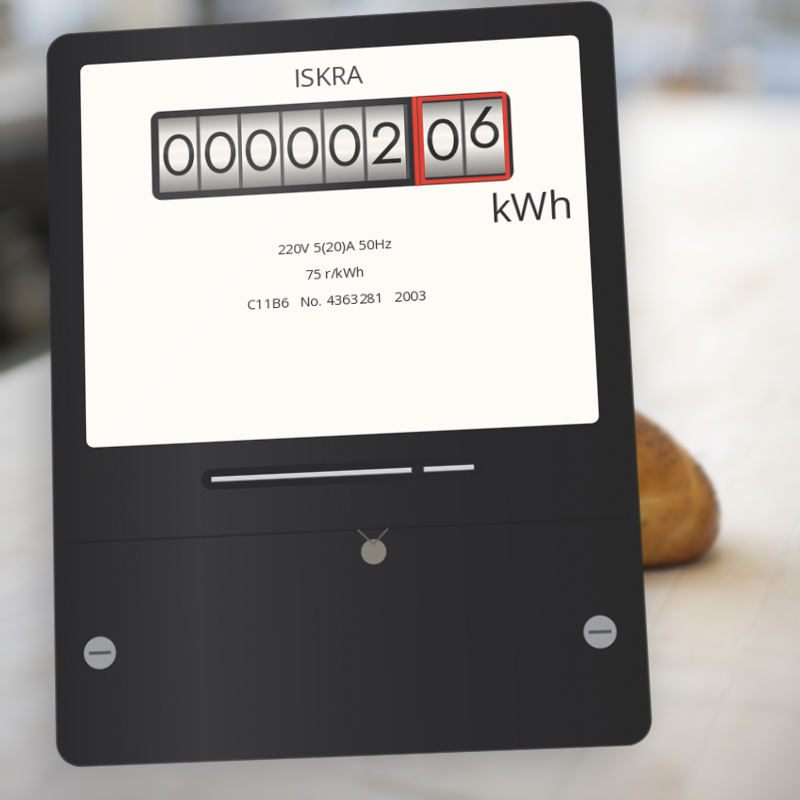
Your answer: 2.06 kWh
